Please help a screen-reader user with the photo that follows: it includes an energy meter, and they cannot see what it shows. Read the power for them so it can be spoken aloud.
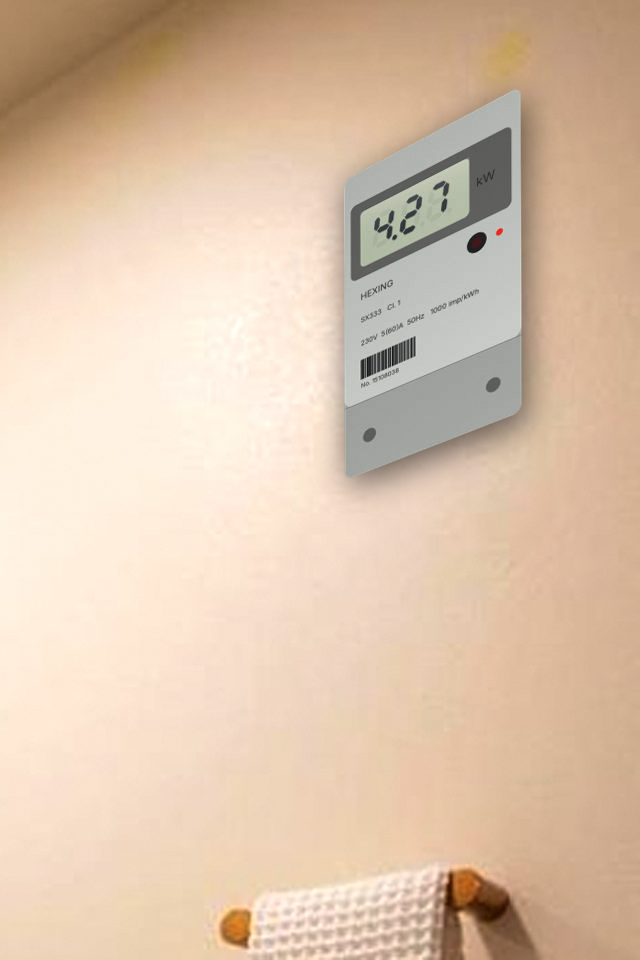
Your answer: 4.27 kW
